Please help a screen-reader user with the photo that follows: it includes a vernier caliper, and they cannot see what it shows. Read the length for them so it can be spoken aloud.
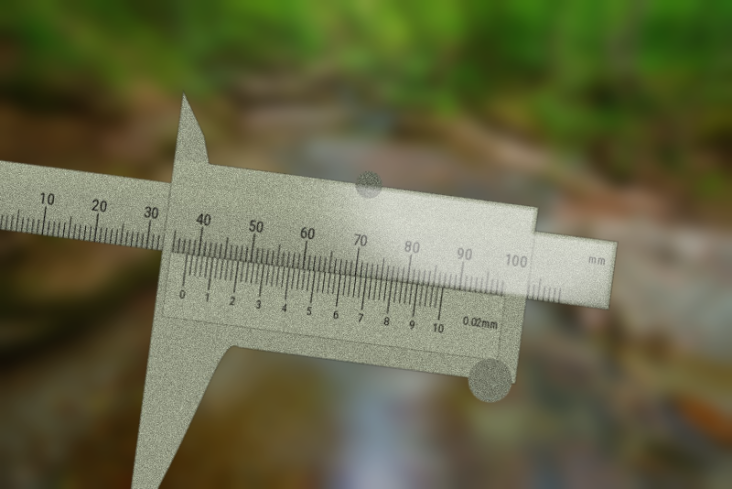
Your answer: 37.8 mm
